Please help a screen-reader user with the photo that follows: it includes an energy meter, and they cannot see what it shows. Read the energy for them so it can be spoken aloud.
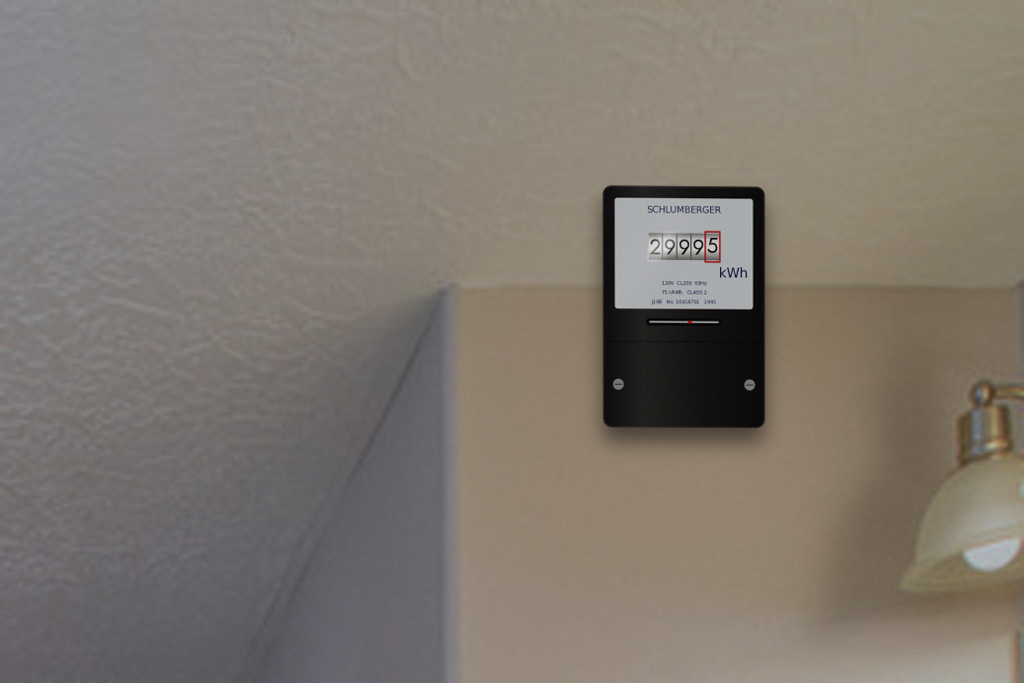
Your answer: 2999.5 kWh
